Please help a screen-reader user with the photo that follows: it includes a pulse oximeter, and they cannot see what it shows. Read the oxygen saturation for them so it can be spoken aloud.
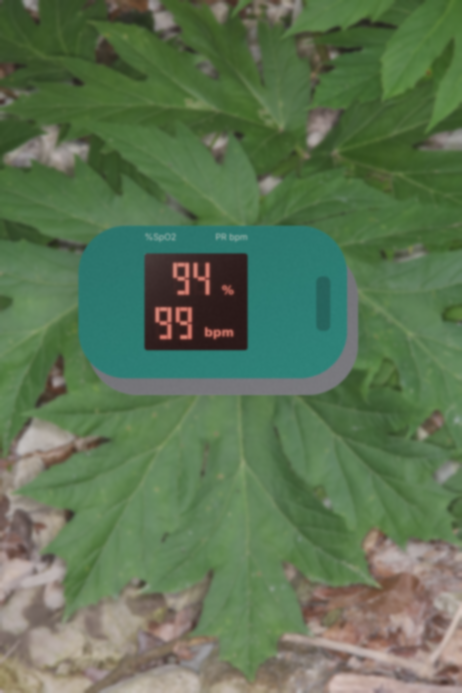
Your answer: 94 %
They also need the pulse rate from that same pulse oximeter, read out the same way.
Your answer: 99 bpm
